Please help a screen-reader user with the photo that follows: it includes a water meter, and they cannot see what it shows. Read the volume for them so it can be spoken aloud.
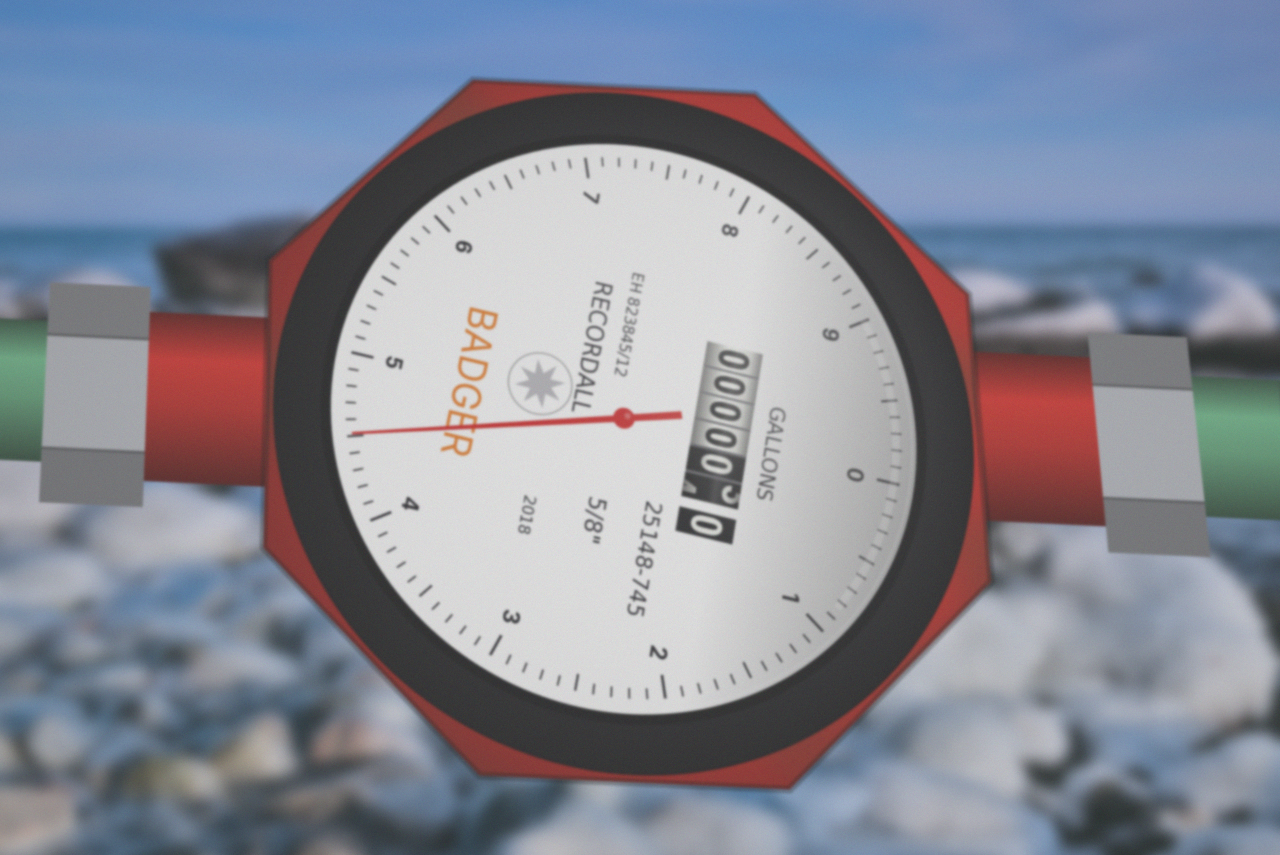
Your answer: 34.5 gal
